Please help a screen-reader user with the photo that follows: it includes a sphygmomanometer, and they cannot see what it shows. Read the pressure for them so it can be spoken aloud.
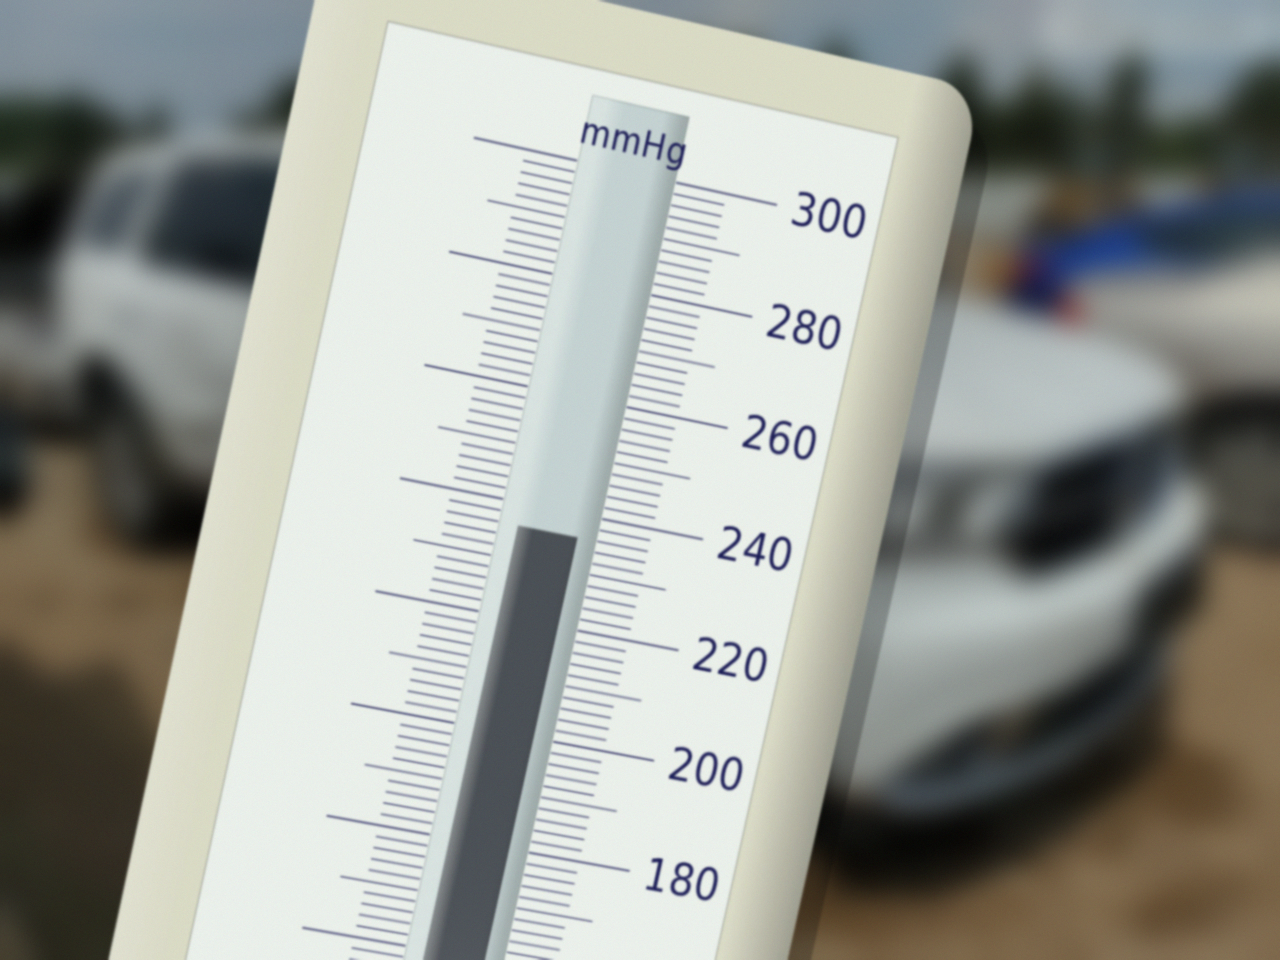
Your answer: 236 mmHg
